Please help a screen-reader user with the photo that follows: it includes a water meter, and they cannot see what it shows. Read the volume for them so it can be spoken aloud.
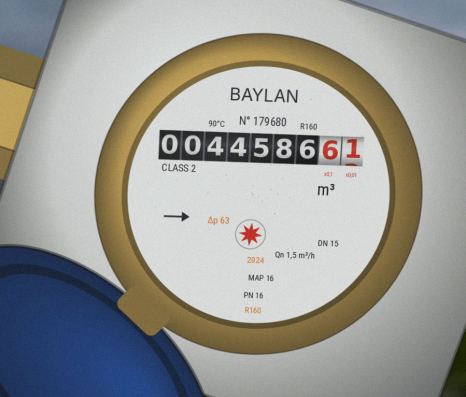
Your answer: 44586.61 m³
